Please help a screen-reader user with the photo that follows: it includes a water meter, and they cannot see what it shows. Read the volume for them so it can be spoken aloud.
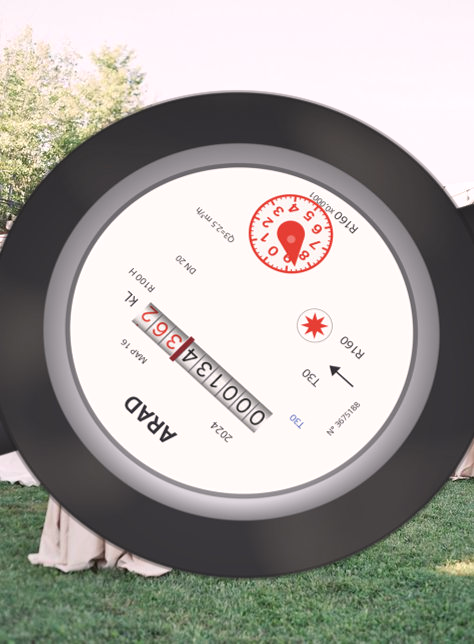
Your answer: 134.3618 kL
